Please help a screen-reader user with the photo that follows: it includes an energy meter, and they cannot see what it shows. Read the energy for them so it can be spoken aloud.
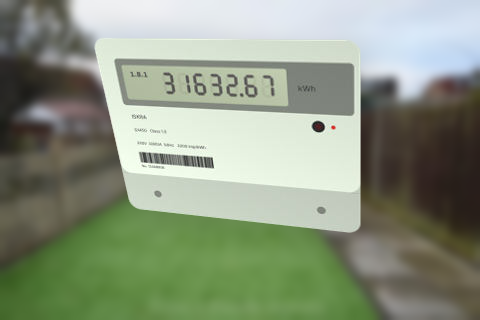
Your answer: 31632.67 kWh
